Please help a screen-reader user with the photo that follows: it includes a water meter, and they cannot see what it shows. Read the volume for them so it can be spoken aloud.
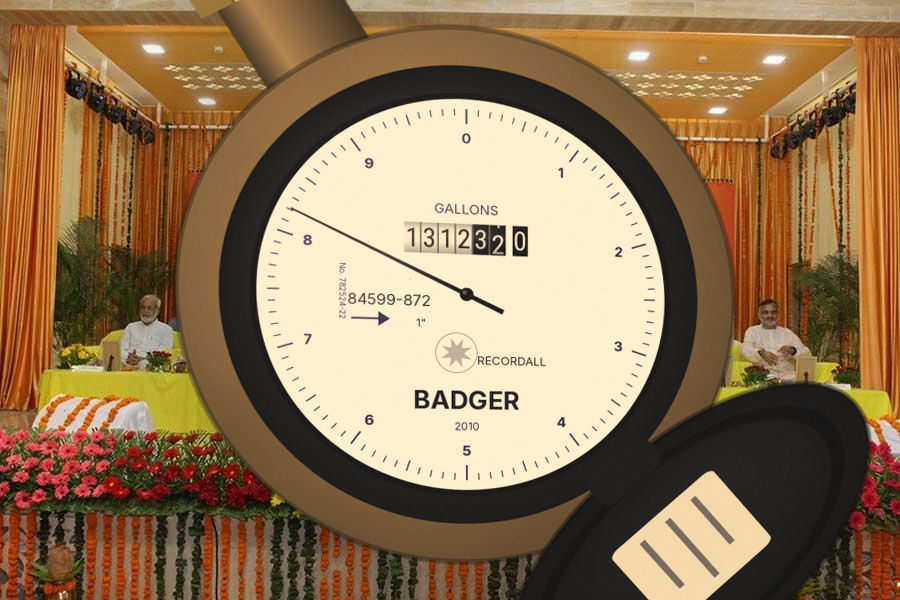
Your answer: 1312318.2 gal
